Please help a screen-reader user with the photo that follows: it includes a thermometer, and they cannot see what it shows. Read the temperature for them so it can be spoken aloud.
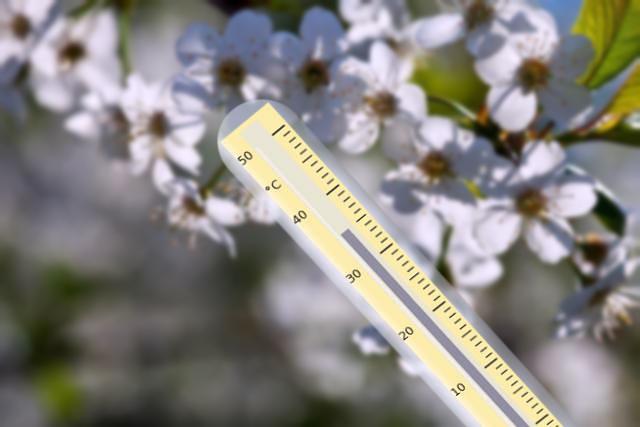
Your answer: 35 °C
